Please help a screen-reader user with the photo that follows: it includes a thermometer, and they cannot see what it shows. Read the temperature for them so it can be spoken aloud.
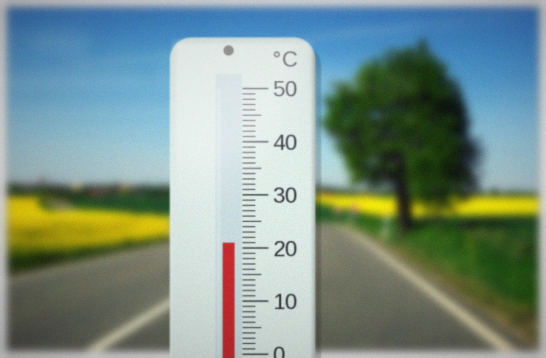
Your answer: 21 °C
